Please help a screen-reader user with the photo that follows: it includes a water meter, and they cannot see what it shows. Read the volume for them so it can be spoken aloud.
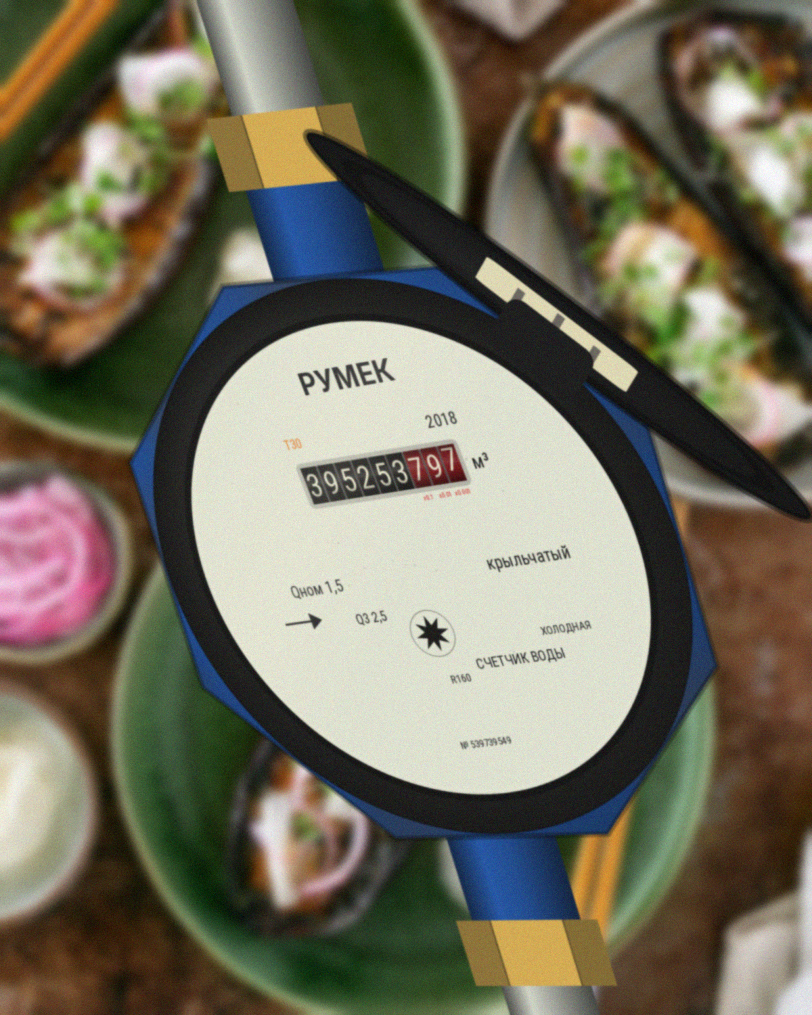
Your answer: 395253.797 m³
